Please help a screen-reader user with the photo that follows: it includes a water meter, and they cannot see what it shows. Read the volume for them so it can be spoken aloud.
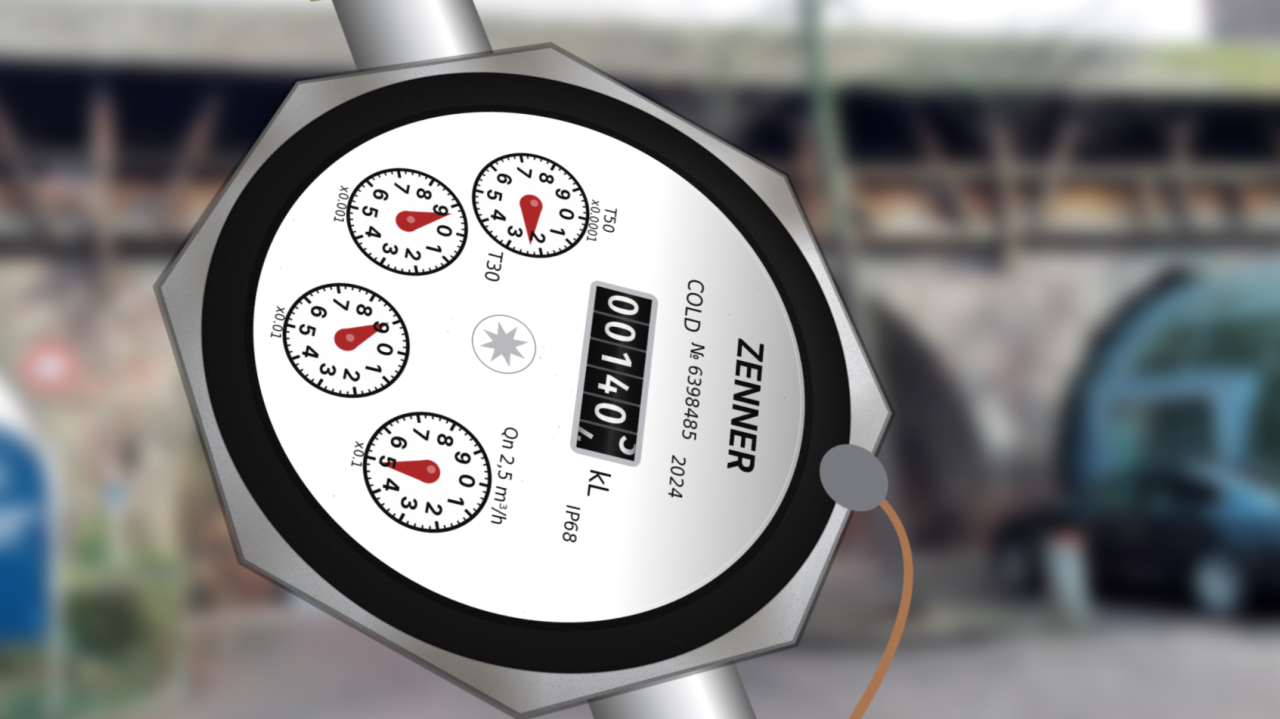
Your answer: 1403.4892 kL
